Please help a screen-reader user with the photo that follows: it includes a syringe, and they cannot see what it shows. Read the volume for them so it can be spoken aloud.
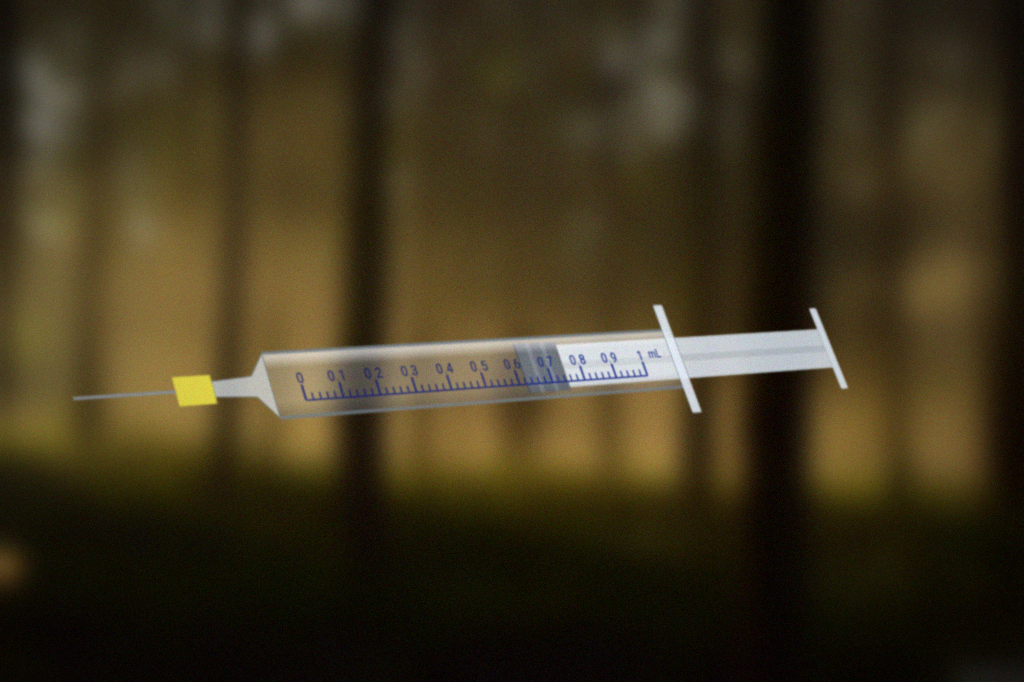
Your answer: 0.62 mL
